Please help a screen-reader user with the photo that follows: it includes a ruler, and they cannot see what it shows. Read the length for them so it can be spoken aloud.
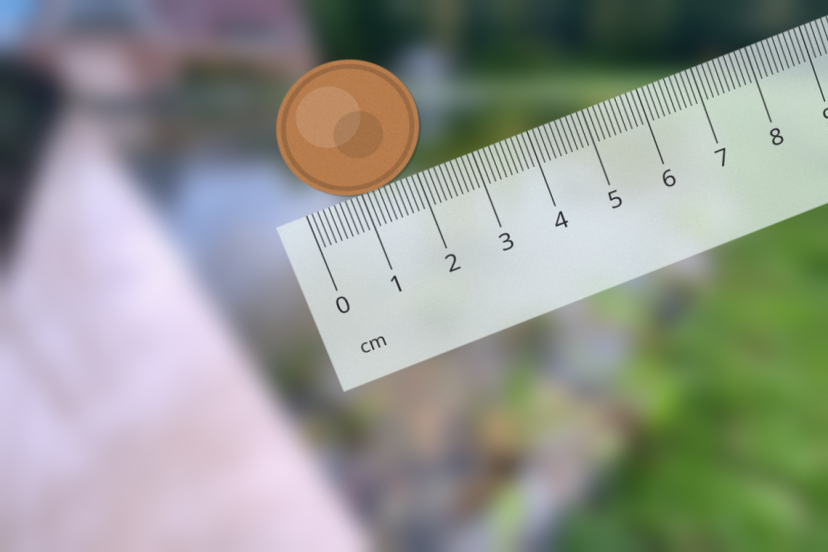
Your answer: 2.4 cm
